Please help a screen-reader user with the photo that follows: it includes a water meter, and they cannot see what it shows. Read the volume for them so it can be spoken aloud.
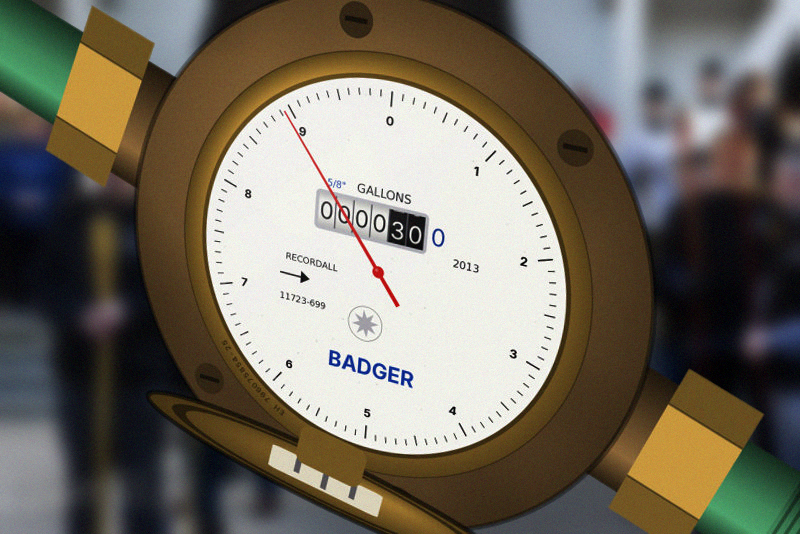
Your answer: 298.9 gal
